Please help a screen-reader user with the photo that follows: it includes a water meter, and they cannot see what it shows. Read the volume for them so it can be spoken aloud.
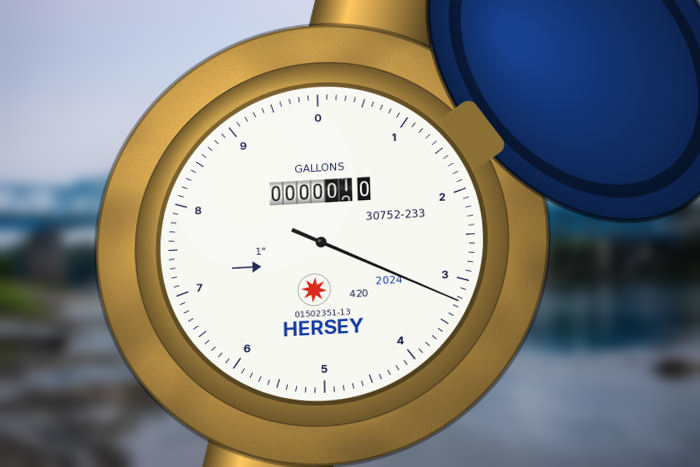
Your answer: 13.2 gal
